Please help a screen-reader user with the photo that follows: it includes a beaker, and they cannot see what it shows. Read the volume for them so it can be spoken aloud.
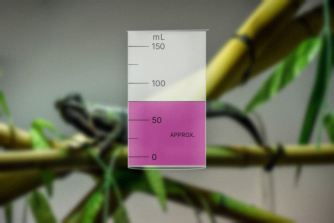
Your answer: 75 mL
